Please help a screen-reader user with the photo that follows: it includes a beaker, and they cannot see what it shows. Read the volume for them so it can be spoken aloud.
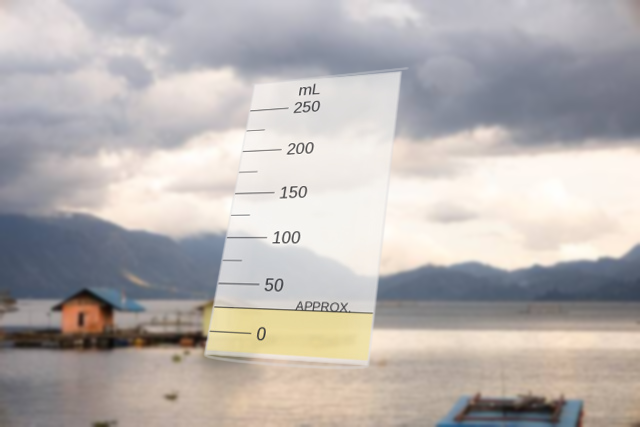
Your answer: 25 mL
